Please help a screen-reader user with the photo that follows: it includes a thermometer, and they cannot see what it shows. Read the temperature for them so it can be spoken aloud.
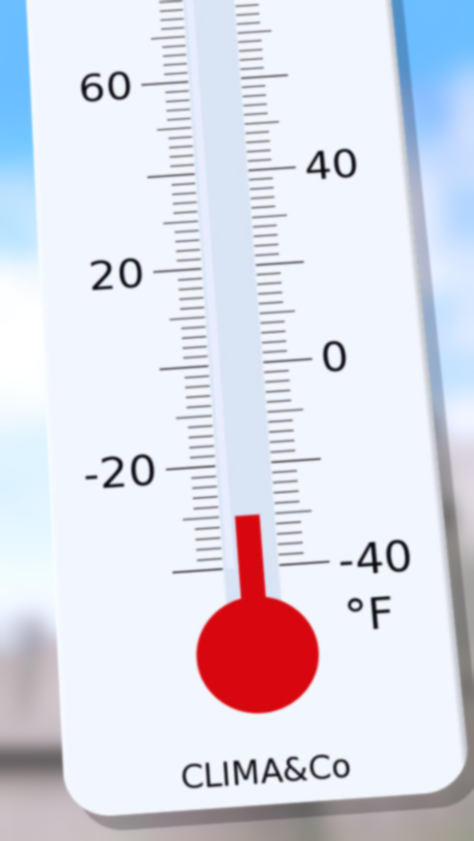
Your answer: -30 °F
